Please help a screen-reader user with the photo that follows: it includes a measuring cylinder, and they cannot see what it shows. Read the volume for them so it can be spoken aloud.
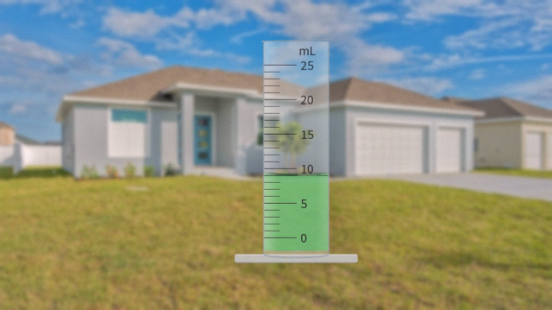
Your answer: 9 mL
